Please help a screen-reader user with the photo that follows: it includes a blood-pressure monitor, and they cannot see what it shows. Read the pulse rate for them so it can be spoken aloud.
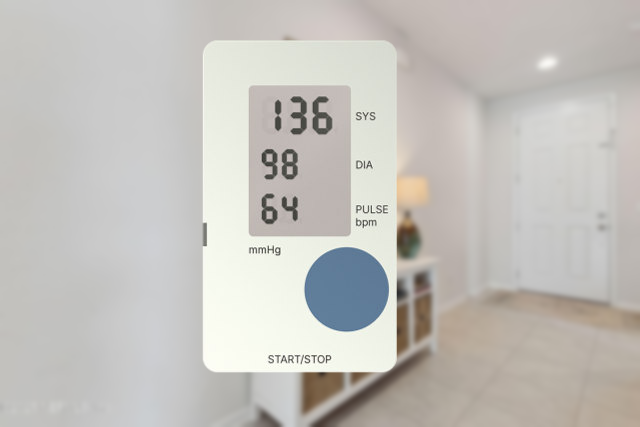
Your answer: 64 bpm
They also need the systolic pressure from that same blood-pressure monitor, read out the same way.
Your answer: 136 mmHg
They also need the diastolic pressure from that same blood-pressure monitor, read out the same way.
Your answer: 98 mmHg
